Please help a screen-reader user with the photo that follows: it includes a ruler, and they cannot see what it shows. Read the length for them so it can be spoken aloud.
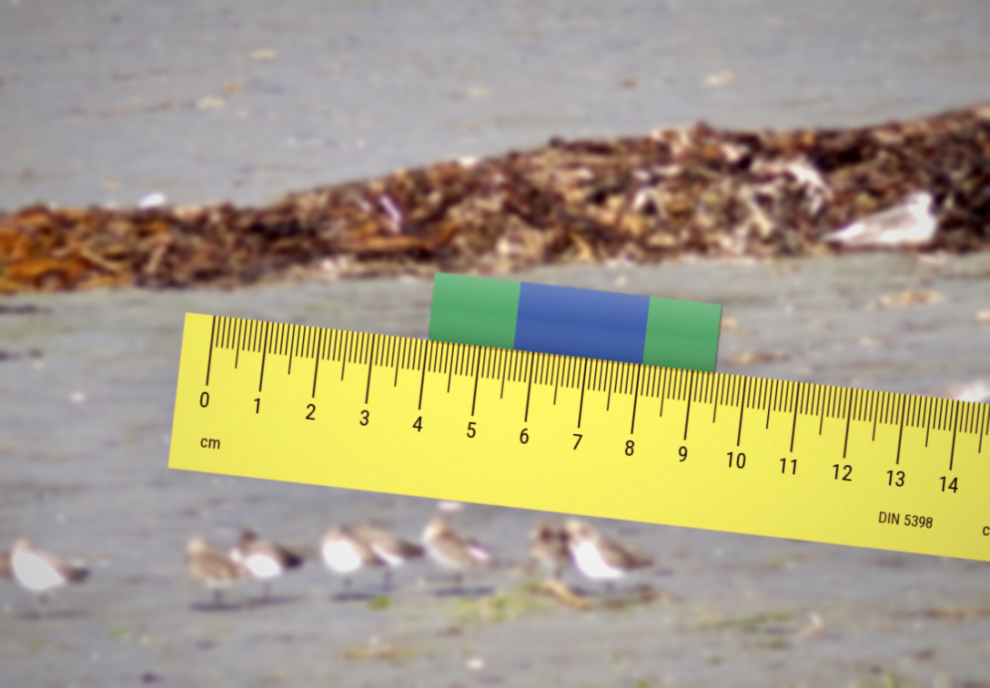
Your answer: 5.4 cm
